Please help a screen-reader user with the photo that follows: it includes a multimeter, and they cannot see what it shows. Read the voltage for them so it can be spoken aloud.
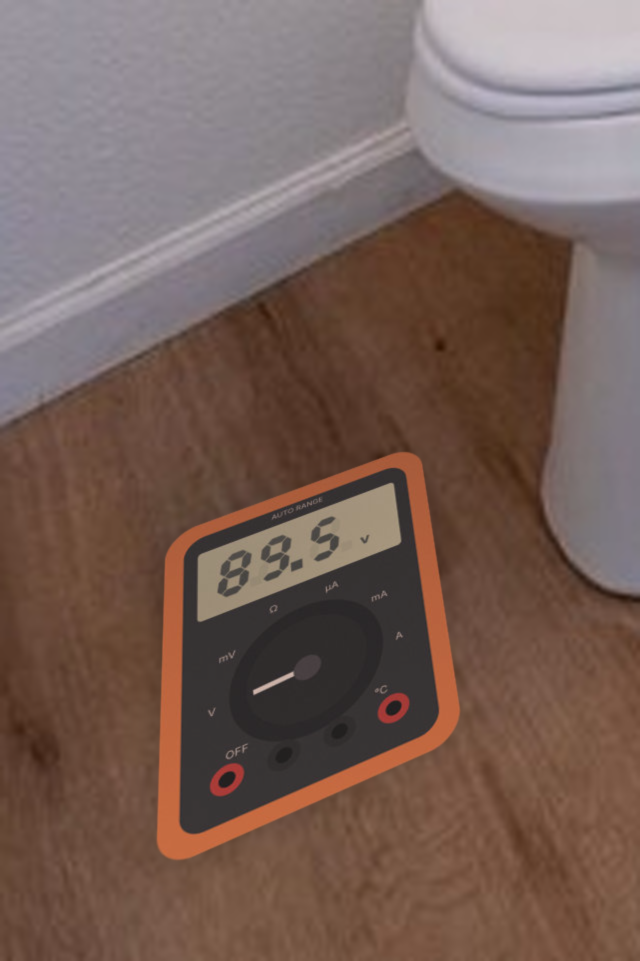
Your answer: 89.5 V
